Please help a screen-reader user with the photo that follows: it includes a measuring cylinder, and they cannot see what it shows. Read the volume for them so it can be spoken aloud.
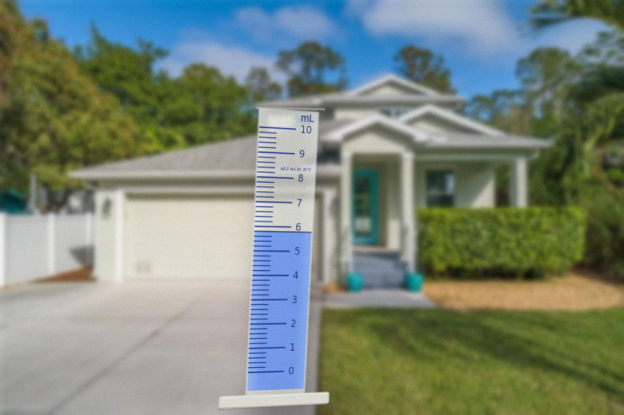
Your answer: 5.8 mL
